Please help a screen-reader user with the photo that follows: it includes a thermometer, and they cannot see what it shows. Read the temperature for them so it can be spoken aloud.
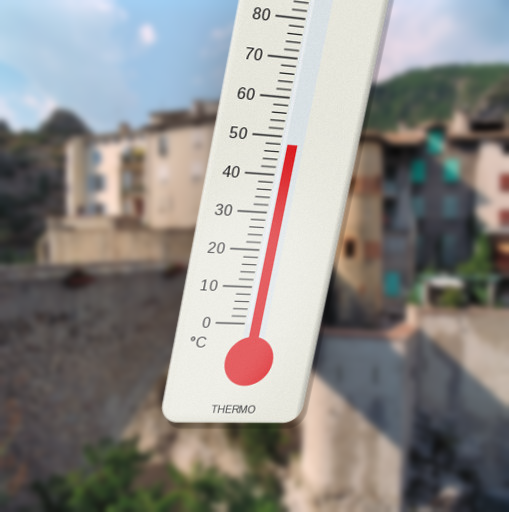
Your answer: 48 °C
